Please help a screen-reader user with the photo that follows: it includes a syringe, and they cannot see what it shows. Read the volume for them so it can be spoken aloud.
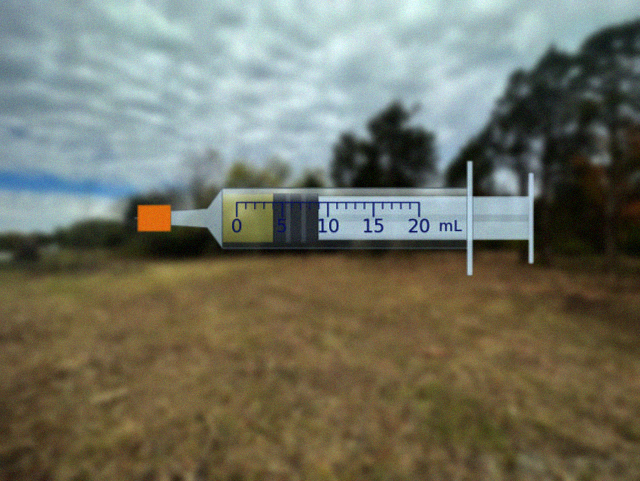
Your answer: 4 mL
